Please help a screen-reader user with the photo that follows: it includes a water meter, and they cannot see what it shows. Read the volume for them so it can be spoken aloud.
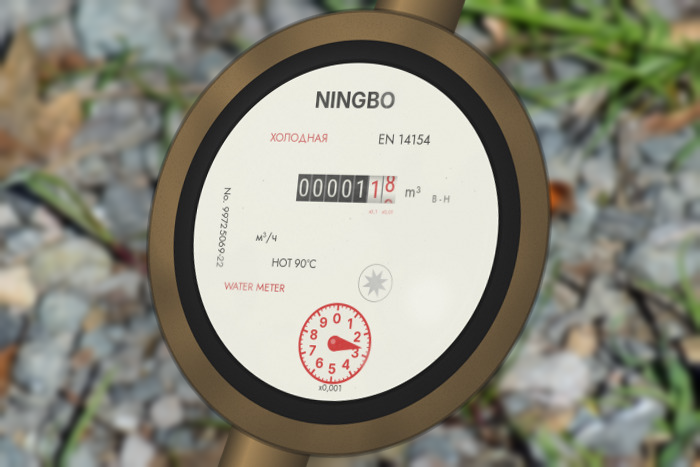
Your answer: 1.182 m³
